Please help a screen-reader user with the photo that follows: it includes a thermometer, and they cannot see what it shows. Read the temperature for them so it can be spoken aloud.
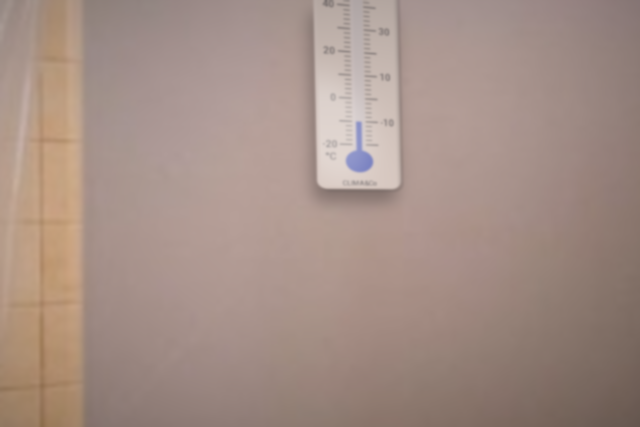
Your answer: -10 °C
